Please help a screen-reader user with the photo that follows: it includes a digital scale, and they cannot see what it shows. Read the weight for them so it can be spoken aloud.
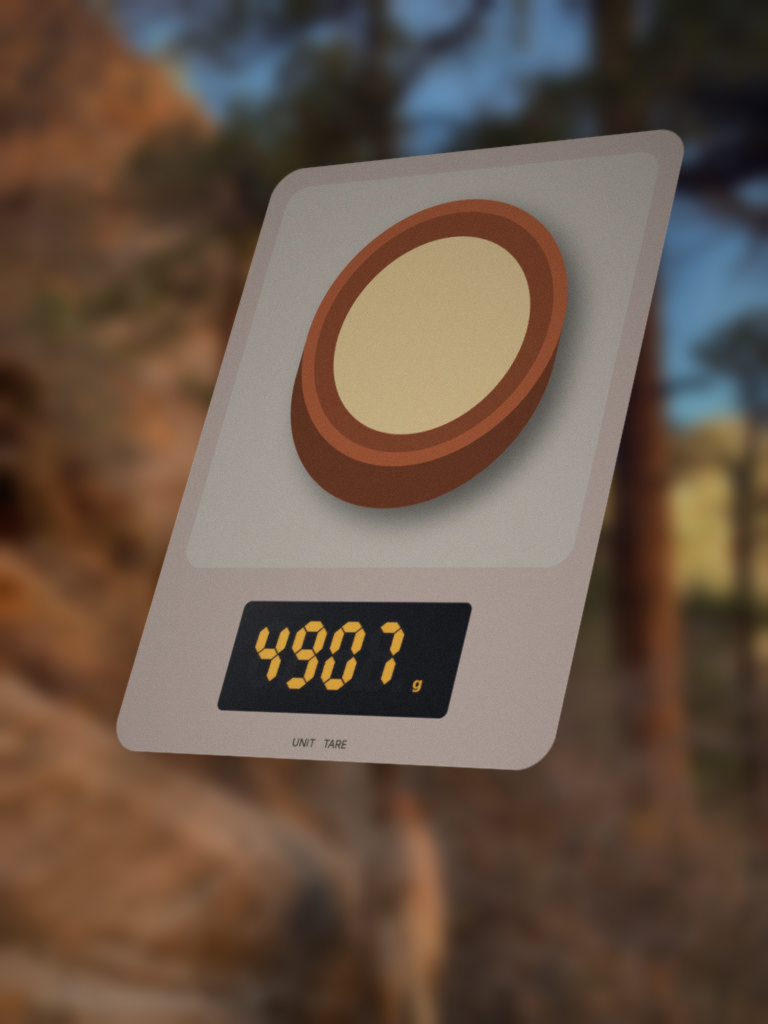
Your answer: 4907 g
